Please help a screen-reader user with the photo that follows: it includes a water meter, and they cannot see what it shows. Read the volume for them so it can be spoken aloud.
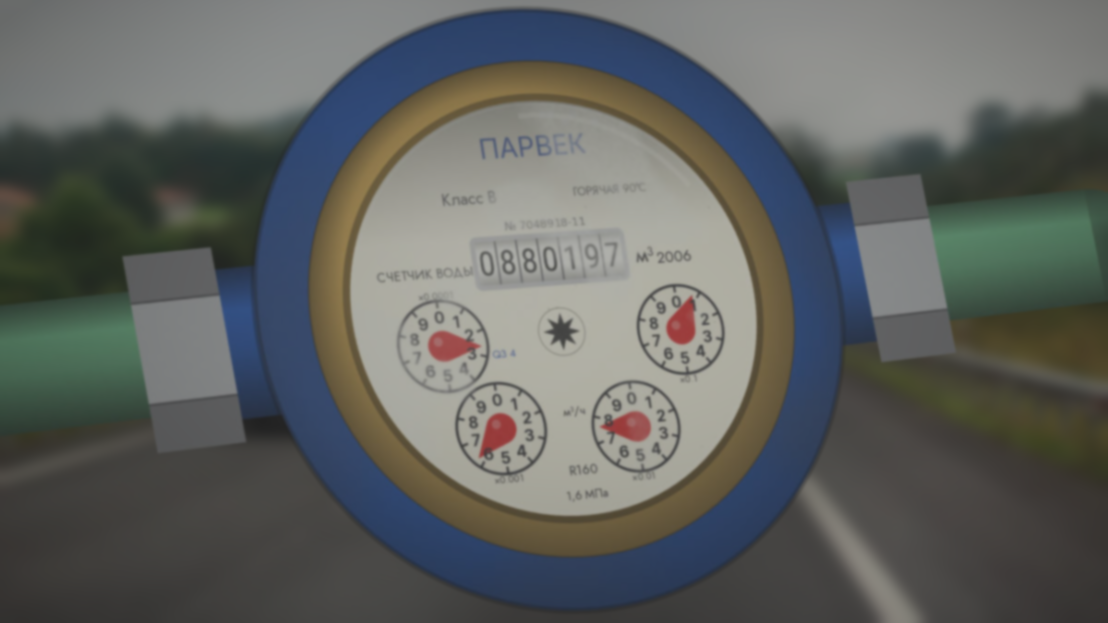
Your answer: 880197.0762 m³
